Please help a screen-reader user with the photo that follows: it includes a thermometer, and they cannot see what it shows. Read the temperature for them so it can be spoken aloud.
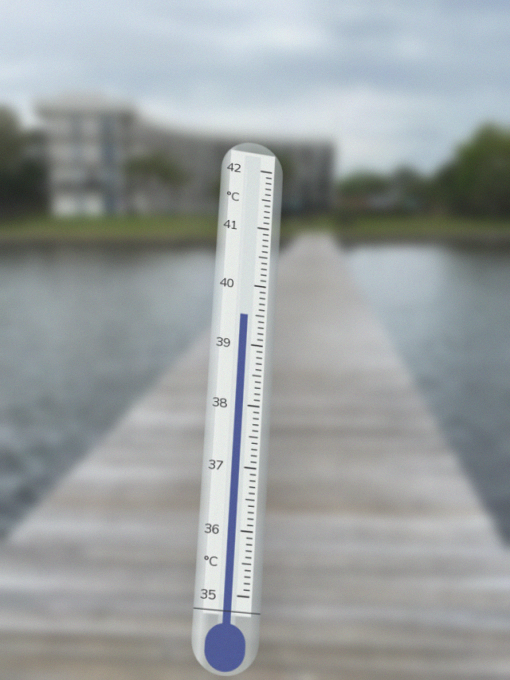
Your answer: 39.5 °C
